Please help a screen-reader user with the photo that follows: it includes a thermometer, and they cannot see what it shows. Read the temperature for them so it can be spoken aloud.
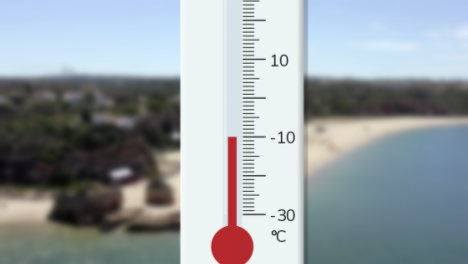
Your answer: -10 °C
